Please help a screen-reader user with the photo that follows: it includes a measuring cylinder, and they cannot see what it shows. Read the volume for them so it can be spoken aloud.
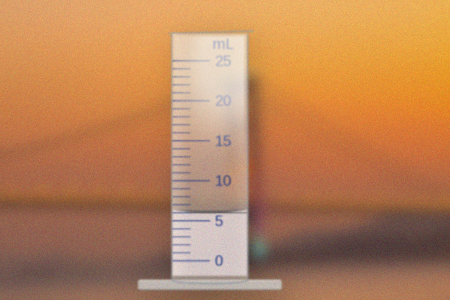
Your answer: 6 mL
